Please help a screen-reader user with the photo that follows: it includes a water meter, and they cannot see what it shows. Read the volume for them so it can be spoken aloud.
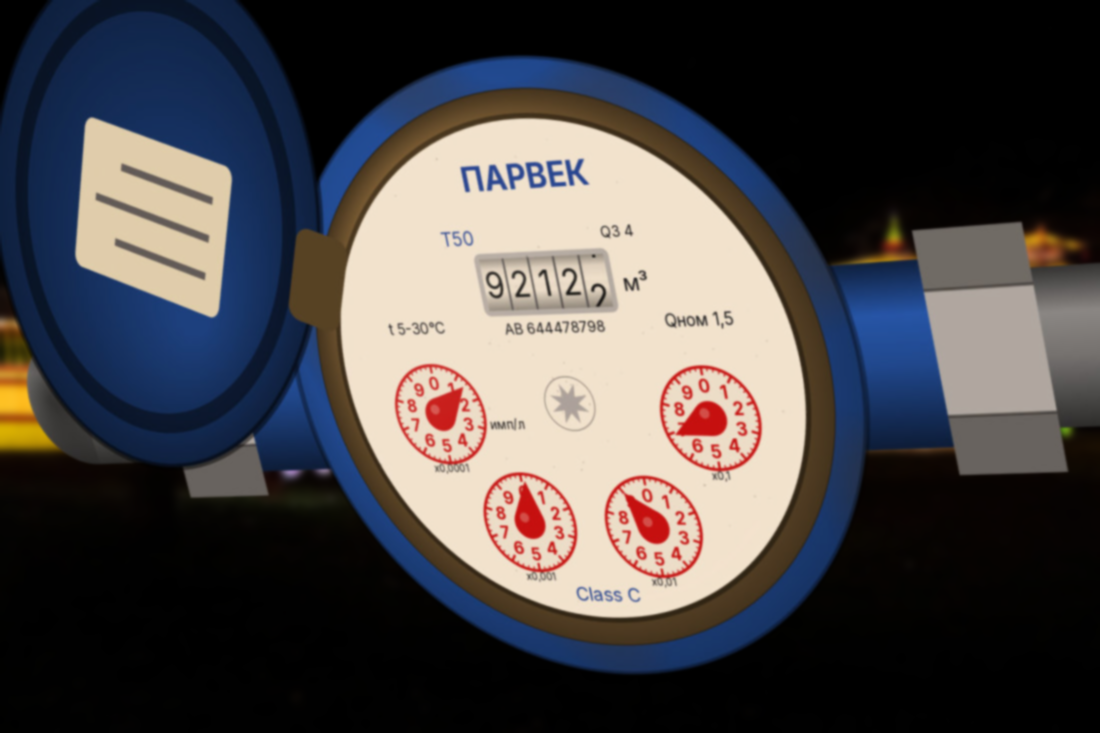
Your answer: 92121.6901 m³
